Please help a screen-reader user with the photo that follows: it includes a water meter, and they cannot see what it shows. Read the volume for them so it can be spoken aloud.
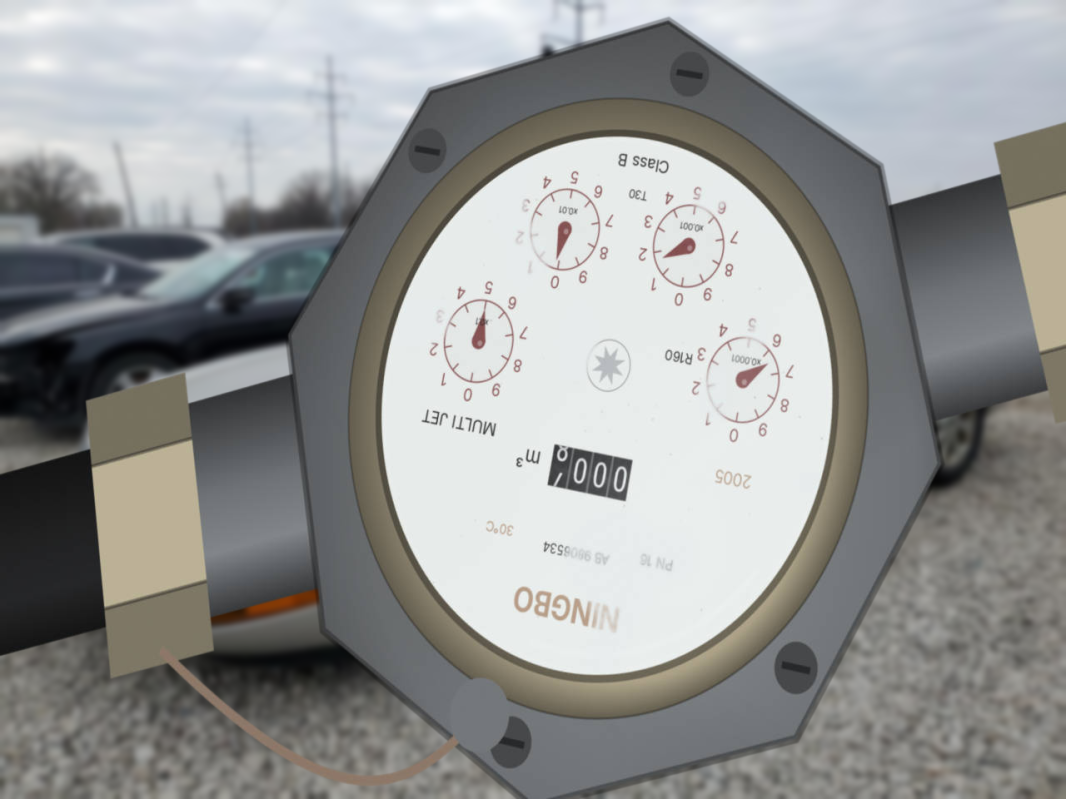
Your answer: 7.5016 m³
